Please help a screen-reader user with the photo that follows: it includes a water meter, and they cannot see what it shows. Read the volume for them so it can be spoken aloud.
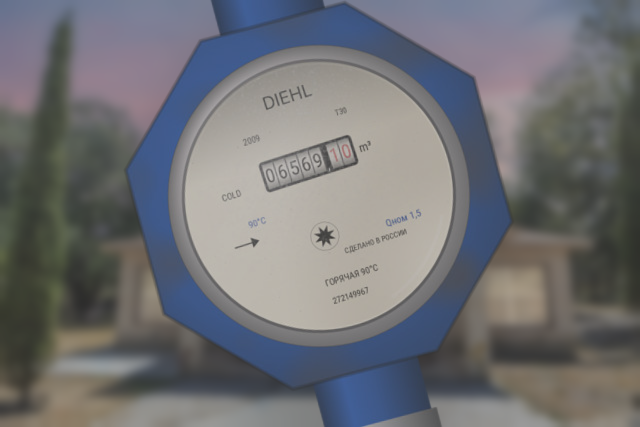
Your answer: 6569.10 m³
